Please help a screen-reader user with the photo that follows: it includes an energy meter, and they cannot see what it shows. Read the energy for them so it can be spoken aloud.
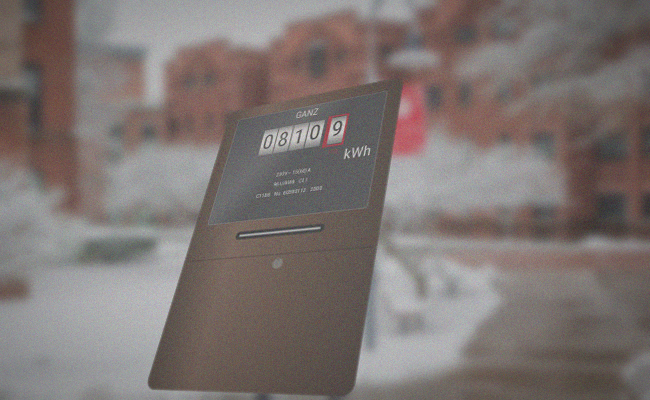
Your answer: 810.9 kWh
